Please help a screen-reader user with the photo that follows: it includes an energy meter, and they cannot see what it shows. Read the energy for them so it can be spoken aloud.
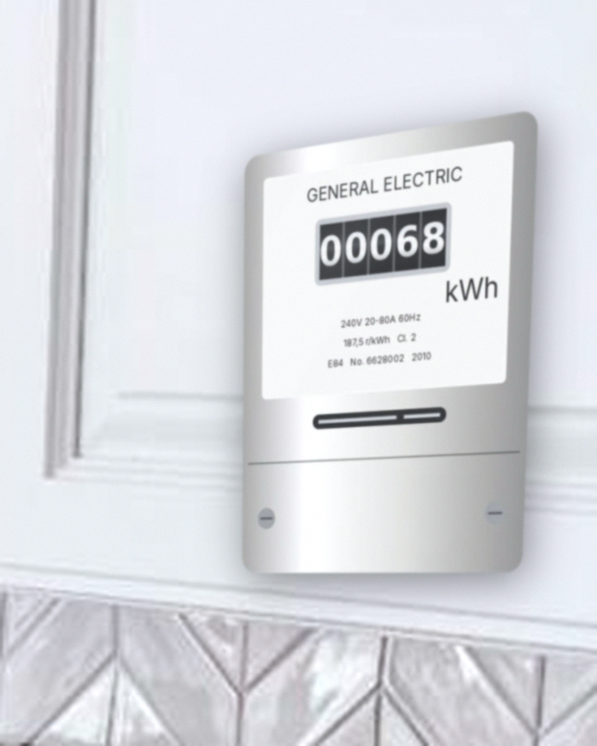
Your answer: 68 kWh
